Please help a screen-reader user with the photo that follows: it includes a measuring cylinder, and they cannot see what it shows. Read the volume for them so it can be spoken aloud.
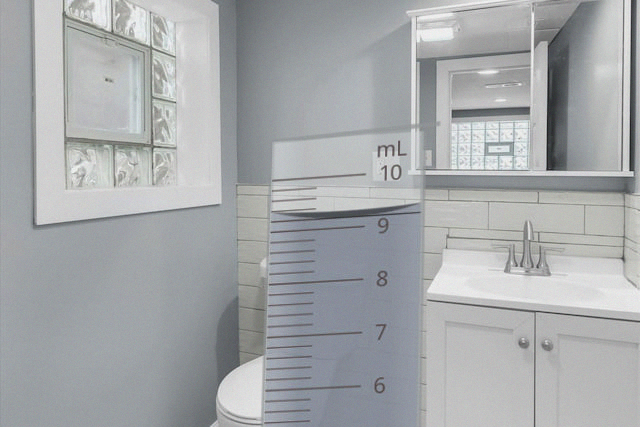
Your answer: 9.2 mL
